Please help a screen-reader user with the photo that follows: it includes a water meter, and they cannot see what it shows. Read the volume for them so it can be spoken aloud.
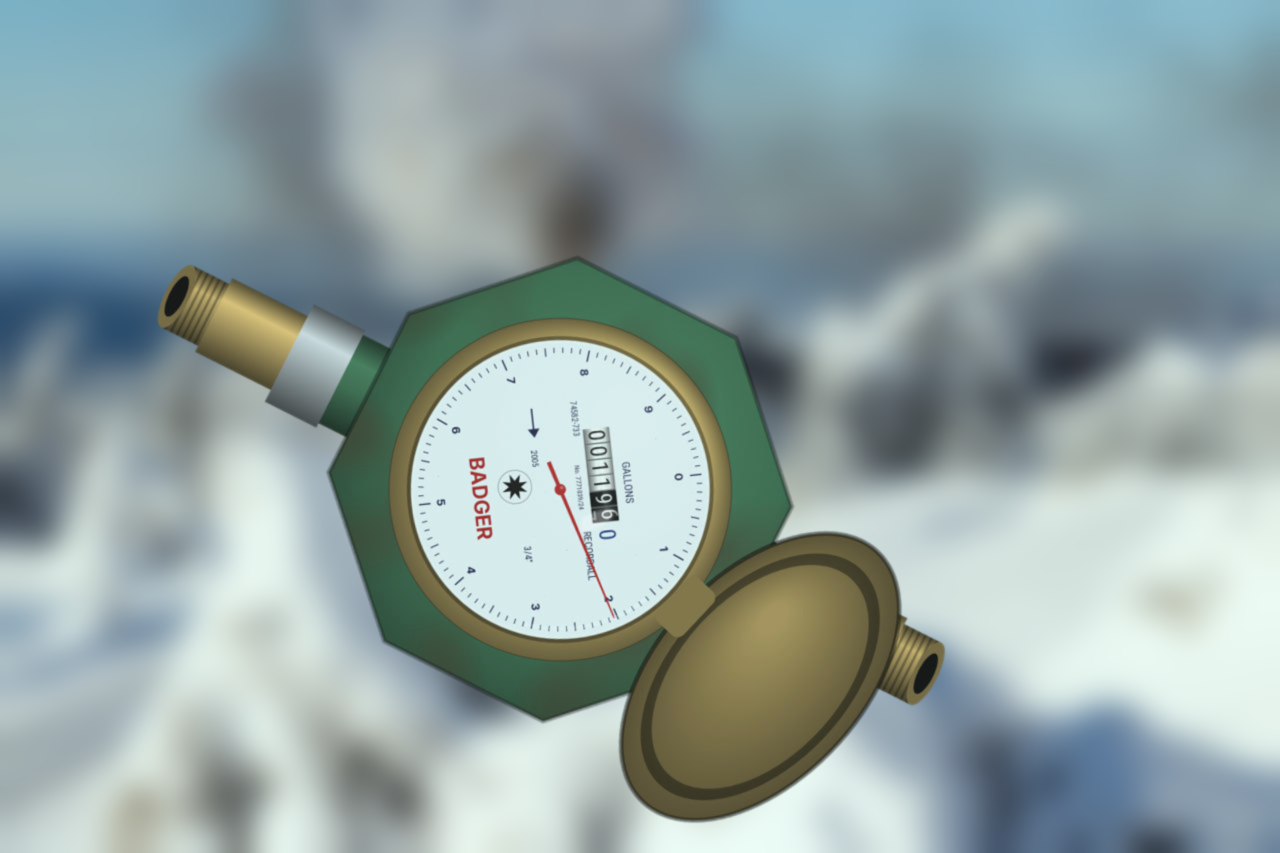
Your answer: 11962.0 gal
